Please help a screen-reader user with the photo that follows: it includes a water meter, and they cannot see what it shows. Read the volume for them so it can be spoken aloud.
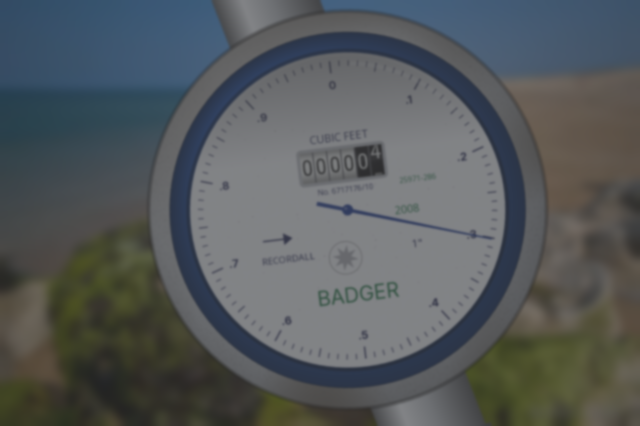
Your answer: 4.30 ft³
